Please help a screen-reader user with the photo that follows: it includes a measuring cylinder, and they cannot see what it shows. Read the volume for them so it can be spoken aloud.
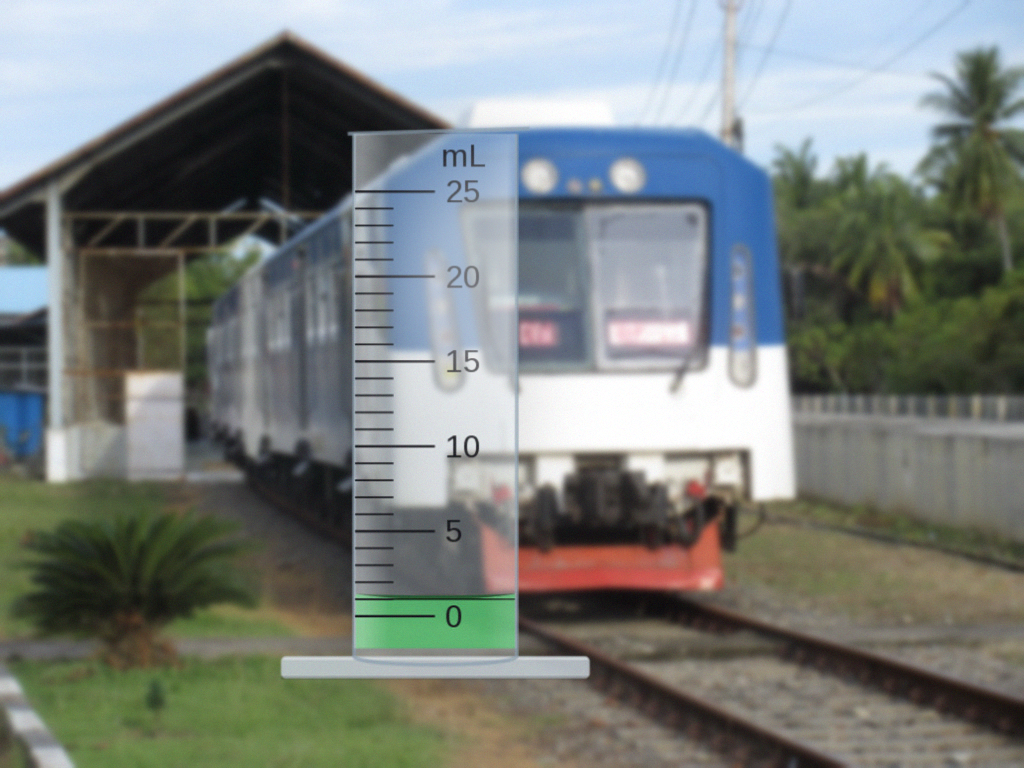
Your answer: 1 mL
